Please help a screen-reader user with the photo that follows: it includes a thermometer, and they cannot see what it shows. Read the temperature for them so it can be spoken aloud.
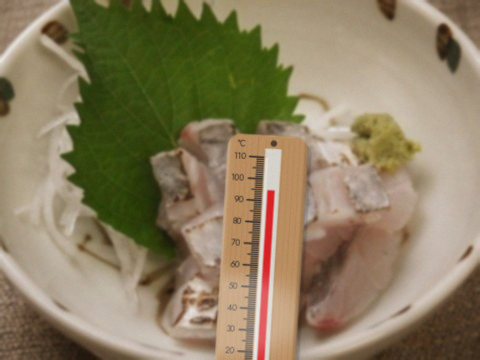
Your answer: 95 °C
